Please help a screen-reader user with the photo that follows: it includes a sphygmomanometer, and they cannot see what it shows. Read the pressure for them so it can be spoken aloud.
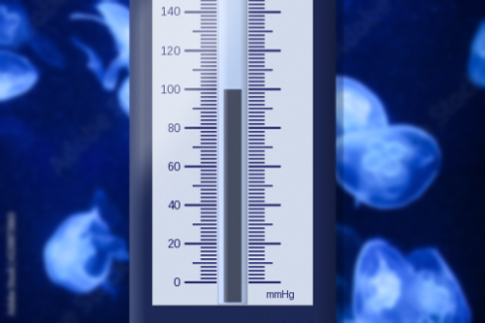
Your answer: 100 mmHg
